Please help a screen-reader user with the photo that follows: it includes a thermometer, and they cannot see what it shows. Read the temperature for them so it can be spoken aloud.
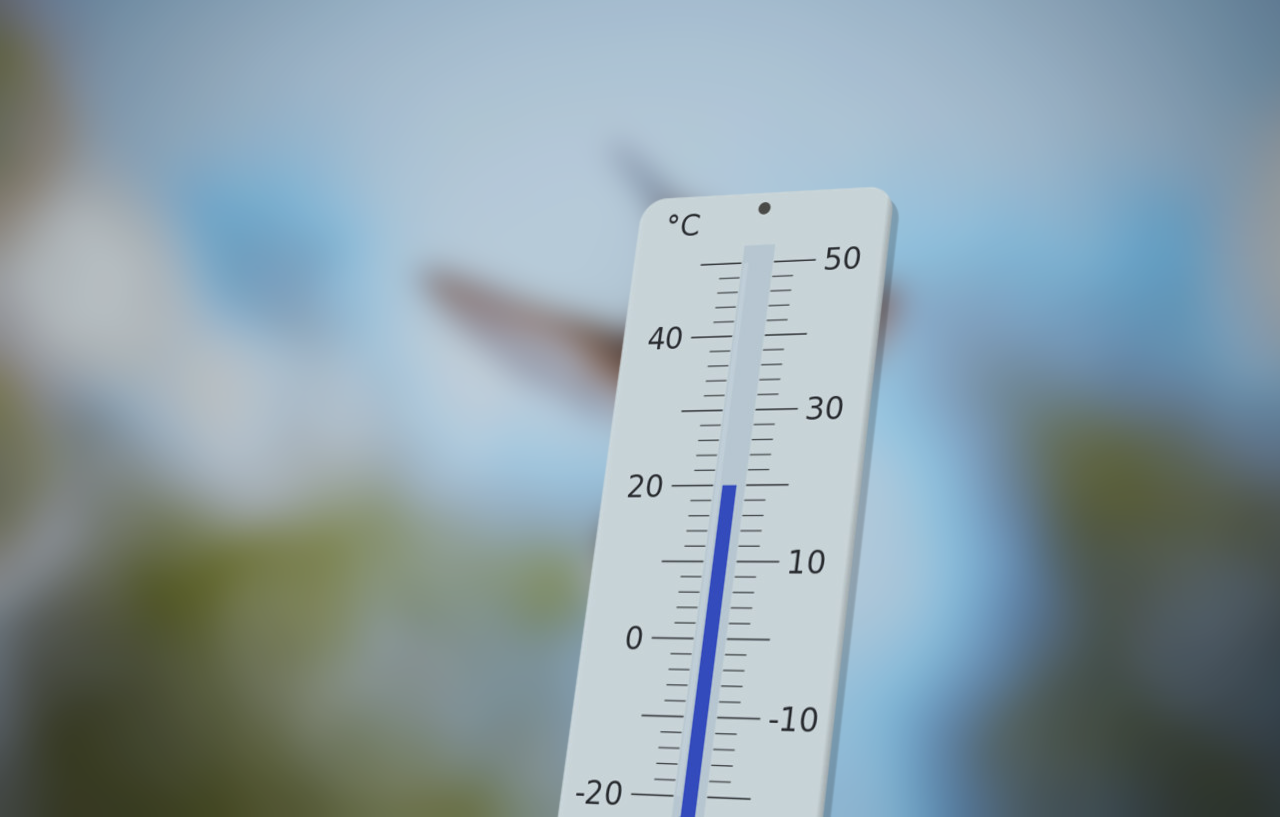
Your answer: 20 °C
